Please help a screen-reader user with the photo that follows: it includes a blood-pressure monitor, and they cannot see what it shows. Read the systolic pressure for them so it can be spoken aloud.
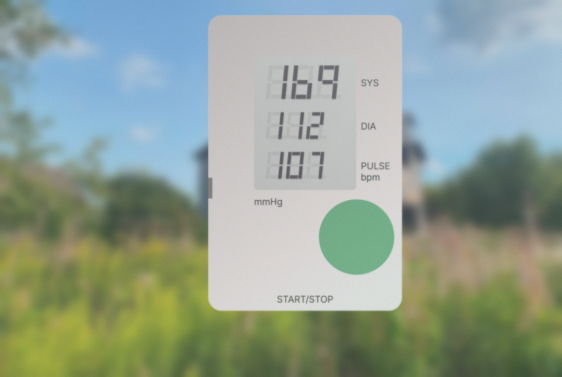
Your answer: 169 mmHg
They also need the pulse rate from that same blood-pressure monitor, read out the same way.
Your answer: 107 bpm
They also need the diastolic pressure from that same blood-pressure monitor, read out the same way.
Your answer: 112 mmHg
